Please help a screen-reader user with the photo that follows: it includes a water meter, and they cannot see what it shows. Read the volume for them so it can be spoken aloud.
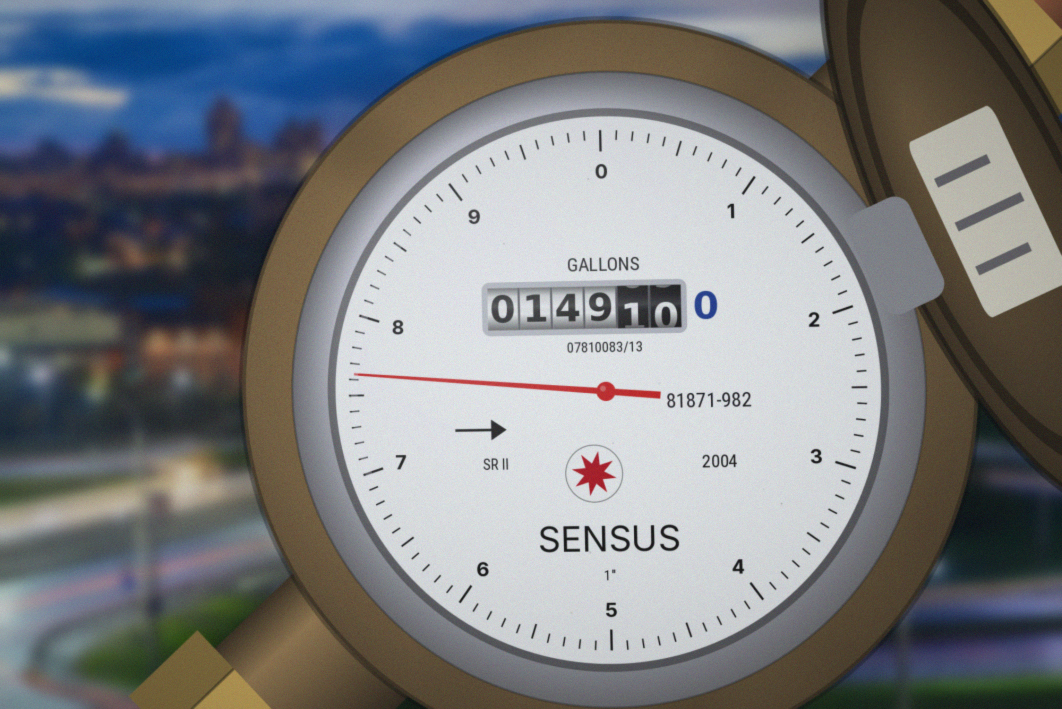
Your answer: 149097.6 gal
